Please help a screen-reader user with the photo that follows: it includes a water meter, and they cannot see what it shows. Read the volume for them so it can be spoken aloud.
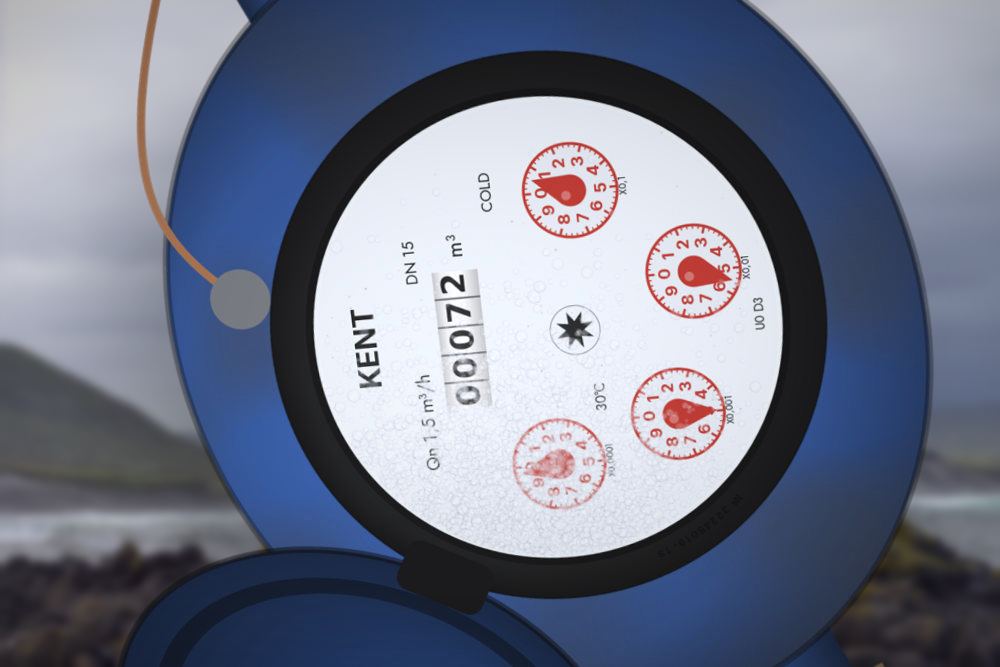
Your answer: 72.0549 m³
